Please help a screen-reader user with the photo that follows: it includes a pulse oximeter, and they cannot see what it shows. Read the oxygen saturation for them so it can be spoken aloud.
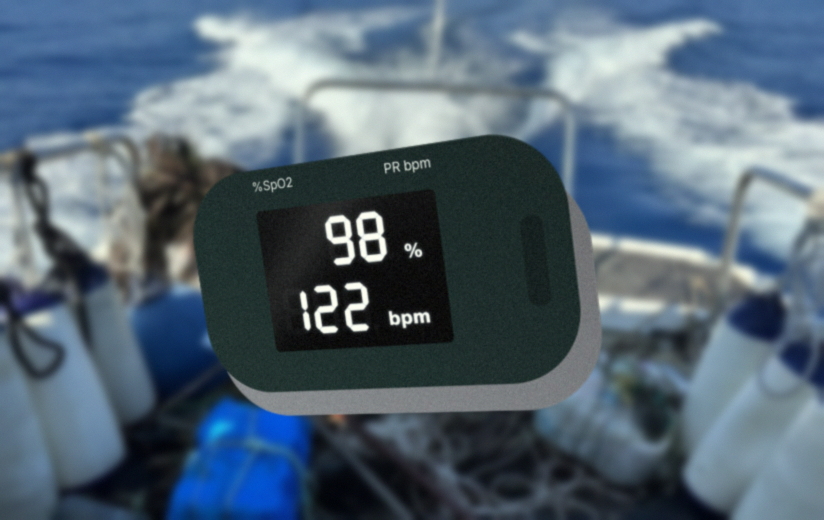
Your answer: 98 %
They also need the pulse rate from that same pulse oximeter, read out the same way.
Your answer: 122 bpm
